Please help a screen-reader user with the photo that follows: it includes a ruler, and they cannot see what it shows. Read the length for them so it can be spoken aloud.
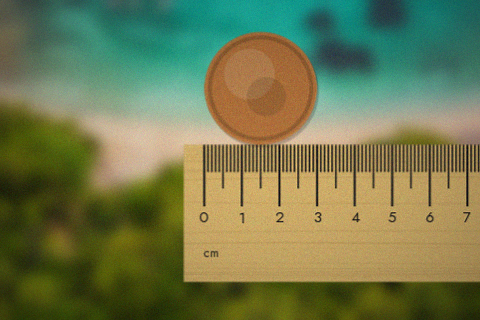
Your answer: 3 cm
